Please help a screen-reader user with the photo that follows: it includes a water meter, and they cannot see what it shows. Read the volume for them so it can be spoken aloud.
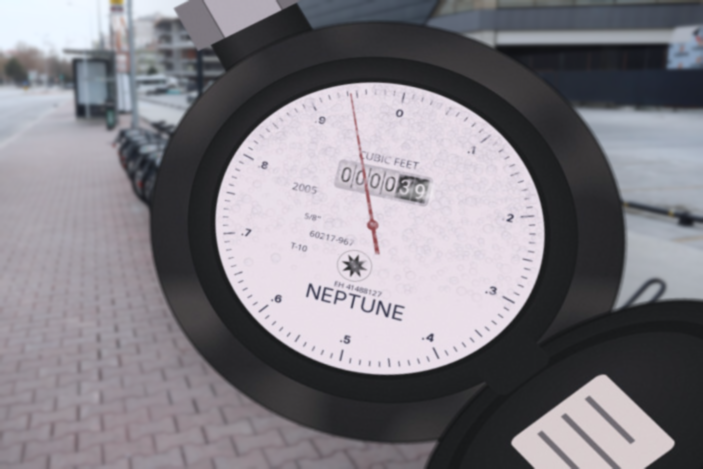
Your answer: 38.94 ft³
